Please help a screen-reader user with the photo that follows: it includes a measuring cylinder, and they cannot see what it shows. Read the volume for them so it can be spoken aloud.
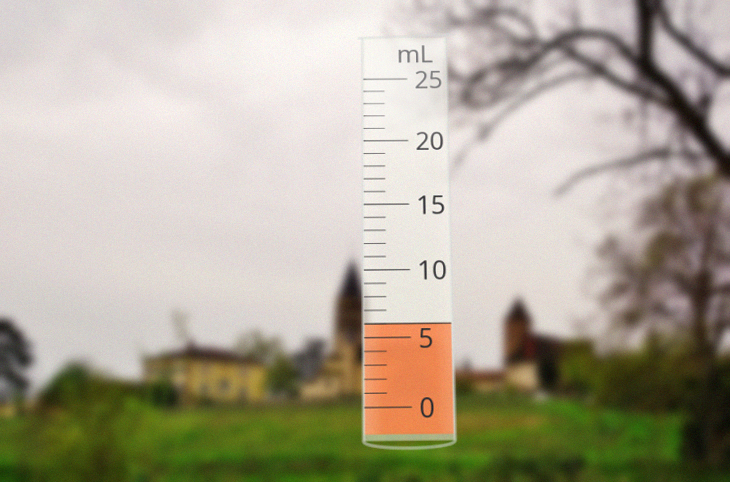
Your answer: 6 mL
